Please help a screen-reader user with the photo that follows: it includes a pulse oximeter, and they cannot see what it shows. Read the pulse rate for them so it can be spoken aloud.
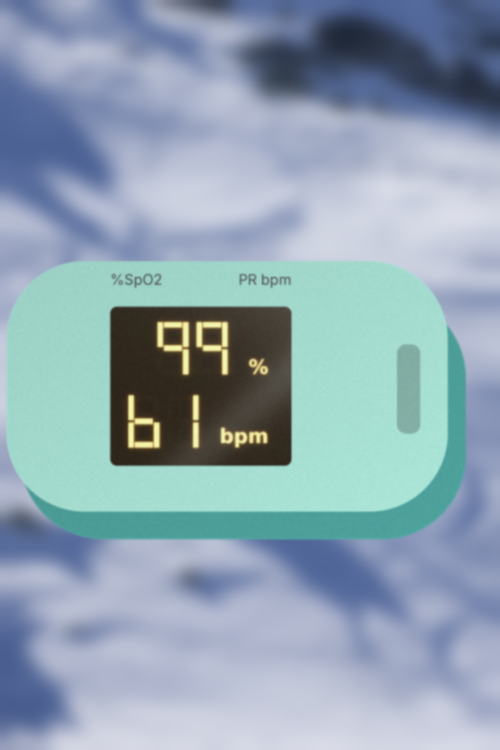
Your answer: 61 bpm
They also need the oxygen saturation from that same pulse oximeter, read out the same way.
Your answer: 99 %
